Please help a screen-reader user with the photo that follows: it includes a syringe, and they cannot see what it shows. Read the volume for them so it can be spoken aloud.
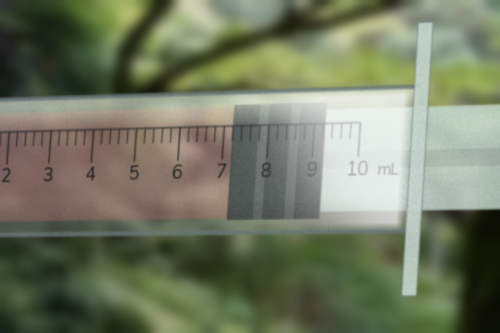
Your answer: 7.2 mL
